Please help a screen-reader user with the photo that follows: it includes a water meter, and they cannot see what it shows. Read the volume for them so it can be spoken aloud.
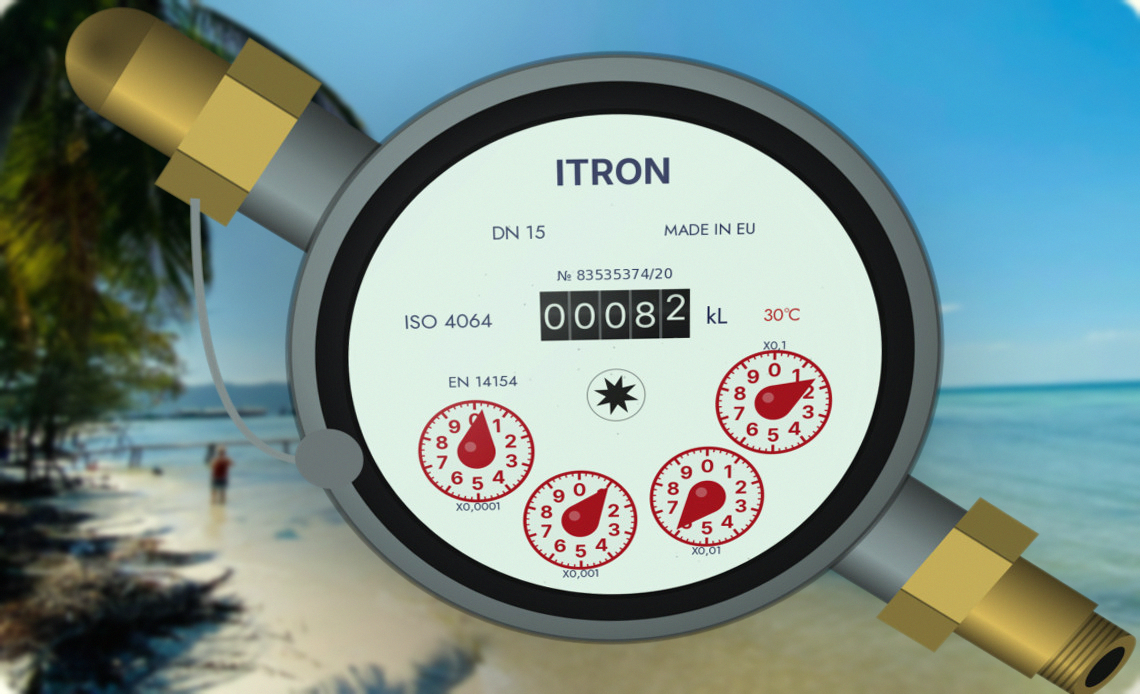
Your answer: 82.1610 kL
